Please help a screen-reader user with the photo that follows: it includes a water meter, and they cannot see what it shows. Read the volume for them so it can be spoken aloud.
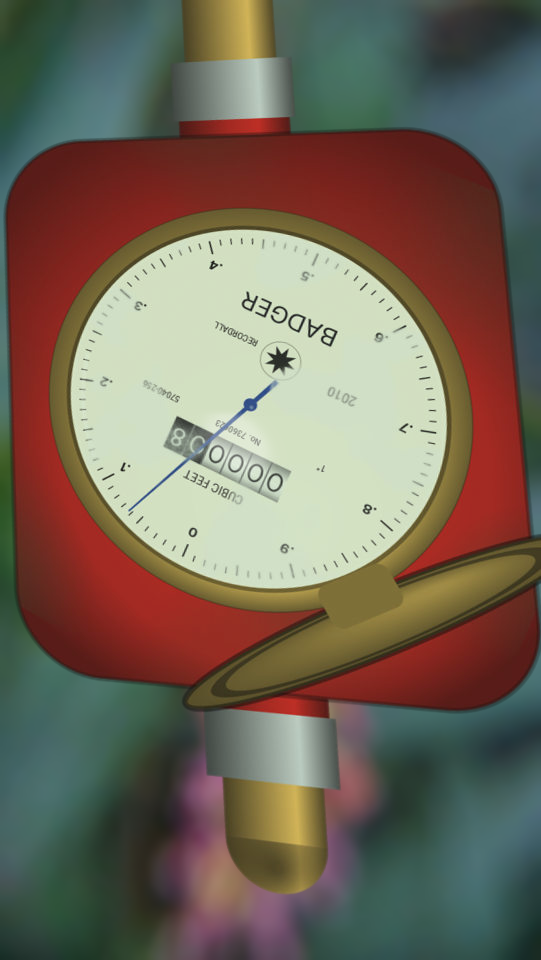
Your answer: 8.06 ft³
